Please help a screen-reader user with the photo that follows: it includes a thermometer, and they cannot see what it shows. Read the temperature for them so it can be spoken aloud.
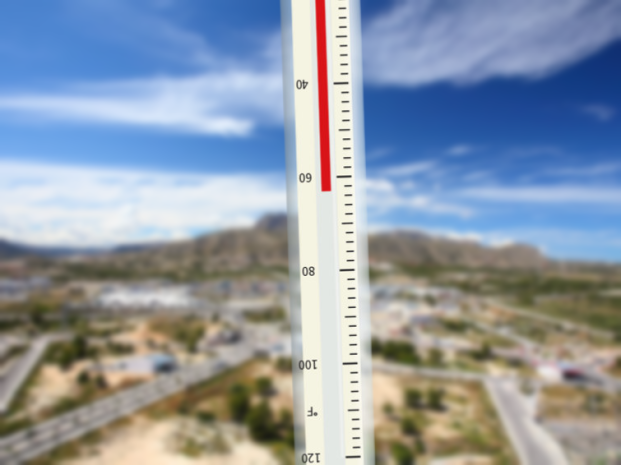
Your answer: 63 °F
